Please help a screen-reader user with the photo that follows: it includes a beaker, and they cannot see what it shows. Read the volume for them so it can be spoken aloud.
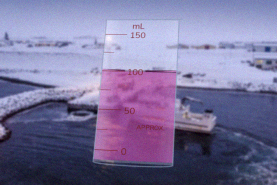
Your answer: 100 mL
